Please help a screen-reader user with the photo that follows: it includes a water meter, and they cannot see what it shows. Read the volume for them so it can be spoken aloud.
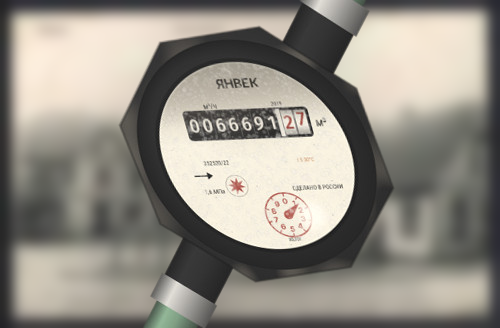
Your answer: 66691.271 m³
